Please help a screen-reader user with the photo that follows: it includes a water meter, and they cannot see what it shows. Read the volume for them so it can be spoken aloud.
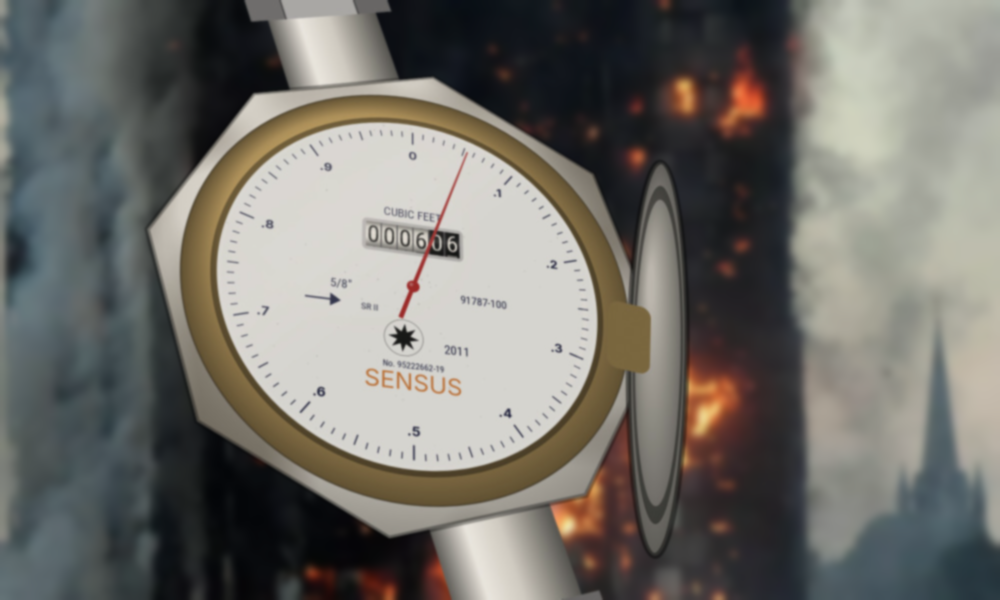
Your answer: 606.05 ft³
